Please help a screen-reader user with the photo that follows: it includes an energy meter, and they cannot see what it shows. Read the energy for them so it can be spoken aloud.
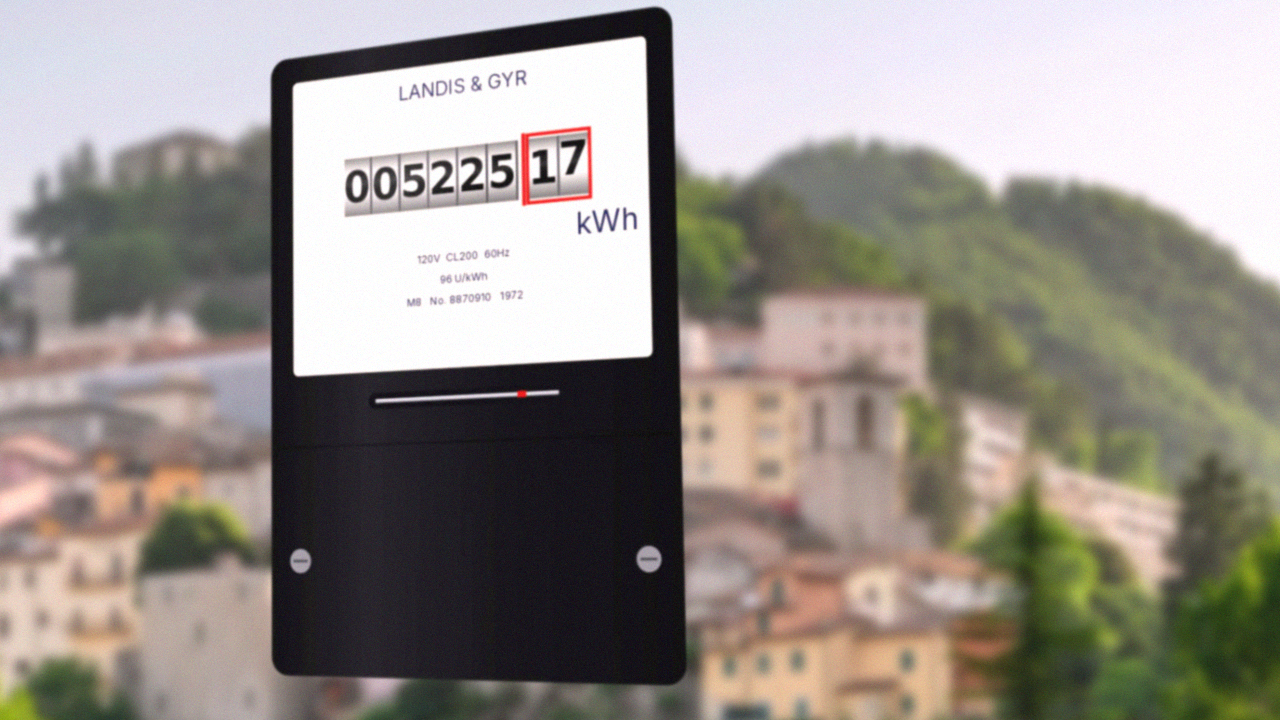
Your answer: 5225.17 kWh
